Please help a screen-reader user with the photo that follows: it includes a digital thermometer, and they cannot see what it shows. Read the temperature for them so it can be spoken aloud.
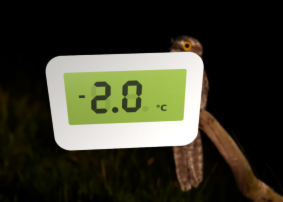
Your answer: -2.0 °C
